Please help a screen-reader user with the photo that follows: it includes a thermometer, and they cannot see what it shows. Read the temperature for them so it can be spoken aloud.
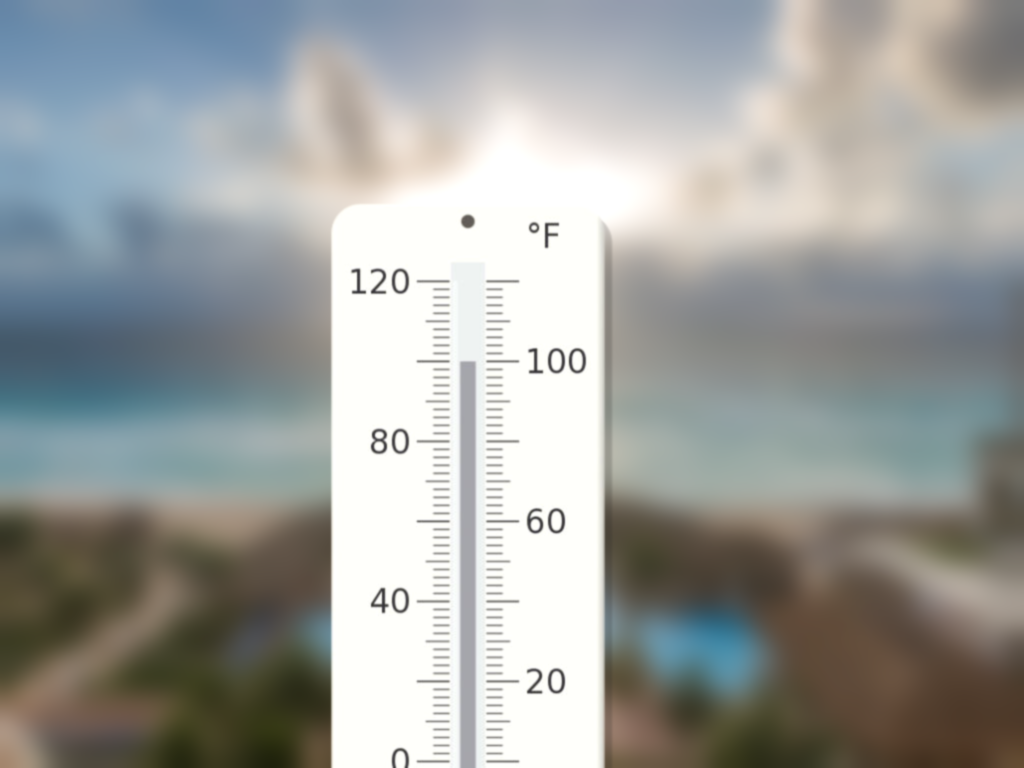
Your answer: 100 °F
